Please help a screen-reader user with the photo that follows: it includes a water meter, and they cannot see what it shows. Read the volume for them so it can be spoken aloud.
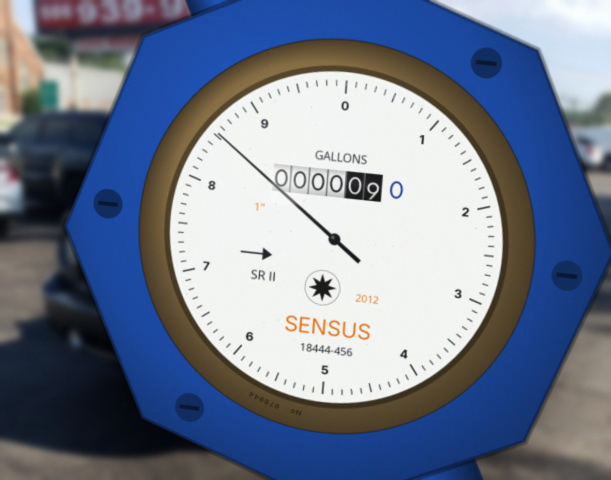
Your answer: 88.5 gal
